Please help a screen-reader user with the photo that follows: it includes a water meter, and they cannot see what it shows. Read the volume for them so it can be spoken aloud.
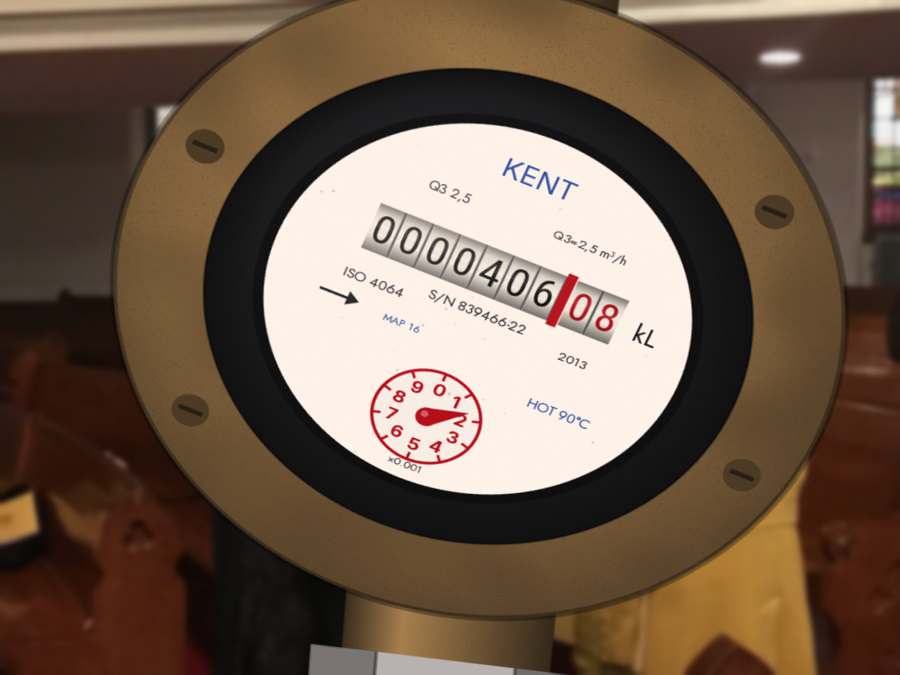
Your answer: 406.081 kL
